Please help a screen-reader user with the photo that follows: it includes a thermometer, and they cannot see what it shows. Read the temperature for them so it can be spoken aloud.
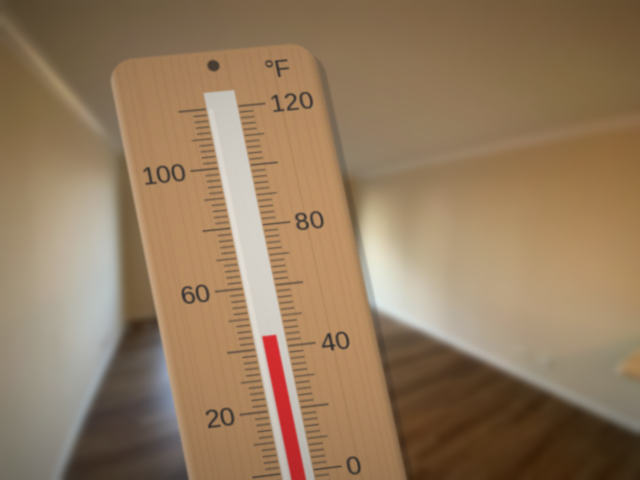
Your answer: 44 °F
